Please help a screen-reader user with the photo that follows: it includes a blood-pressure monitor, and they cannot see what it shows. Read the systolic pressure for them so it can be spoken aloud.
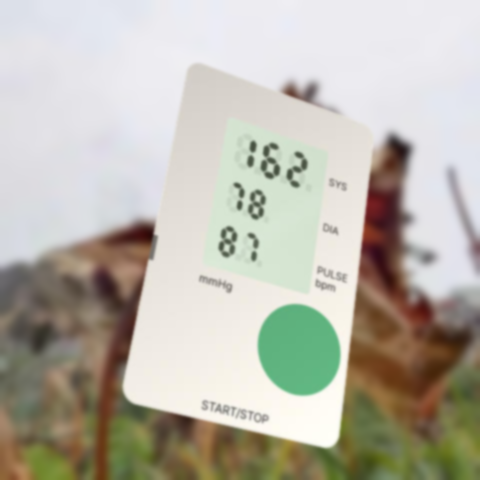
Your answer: 162 mmHg
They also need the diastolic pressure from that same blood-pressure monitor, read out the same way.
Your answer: 78 mmHg
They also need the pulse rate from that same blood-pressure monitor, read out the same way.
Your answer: 87 bpm
